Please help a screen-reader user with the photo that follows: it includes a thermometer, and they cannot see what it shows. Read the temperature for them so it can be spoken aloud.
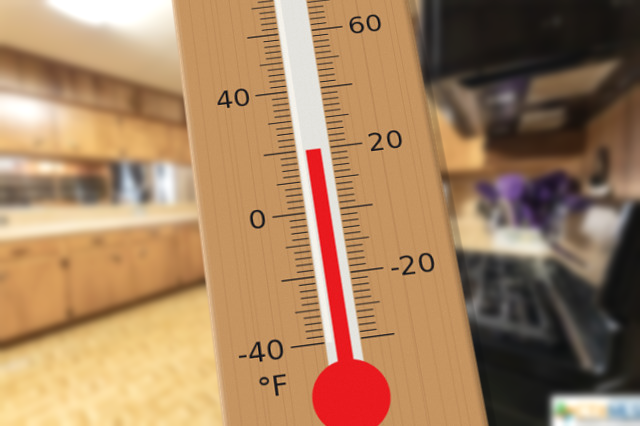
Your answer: 20 °F
